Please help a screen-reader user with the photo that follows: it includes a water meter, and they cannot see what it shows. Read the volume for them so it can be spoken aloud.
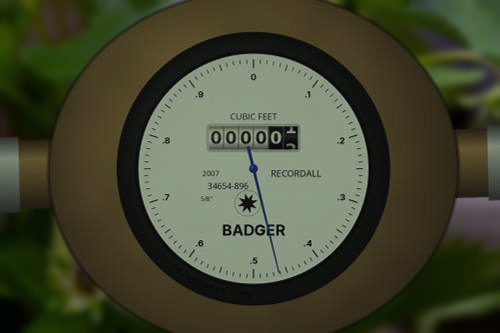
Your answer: 1.46 ft³
